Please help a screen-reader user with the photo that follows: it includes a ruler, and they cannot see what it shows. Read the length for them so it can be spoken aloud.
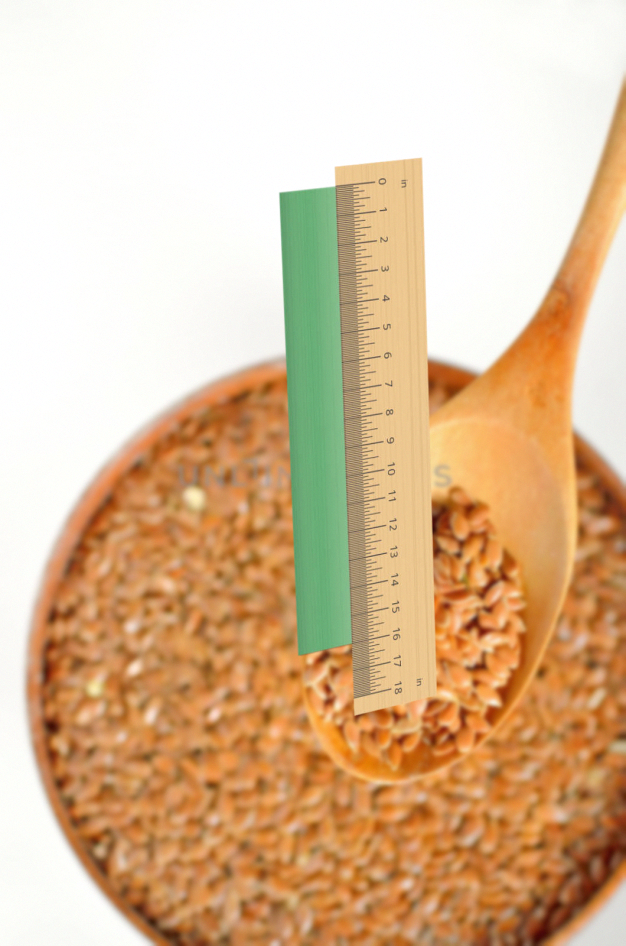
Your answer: 16 in
